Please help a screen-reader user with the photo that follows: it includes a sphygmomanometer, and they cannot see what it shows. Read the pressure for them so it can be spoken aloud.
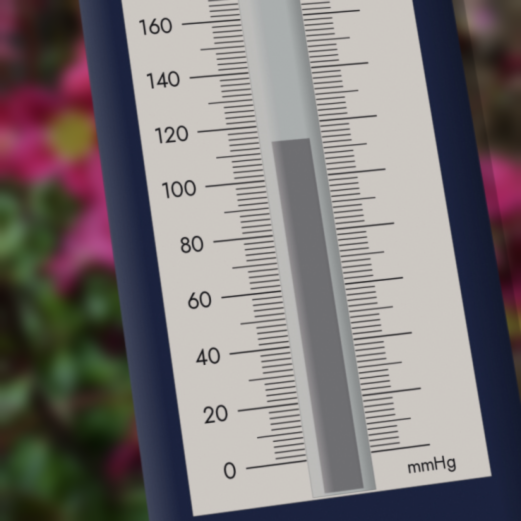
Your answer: 114 mmHg
